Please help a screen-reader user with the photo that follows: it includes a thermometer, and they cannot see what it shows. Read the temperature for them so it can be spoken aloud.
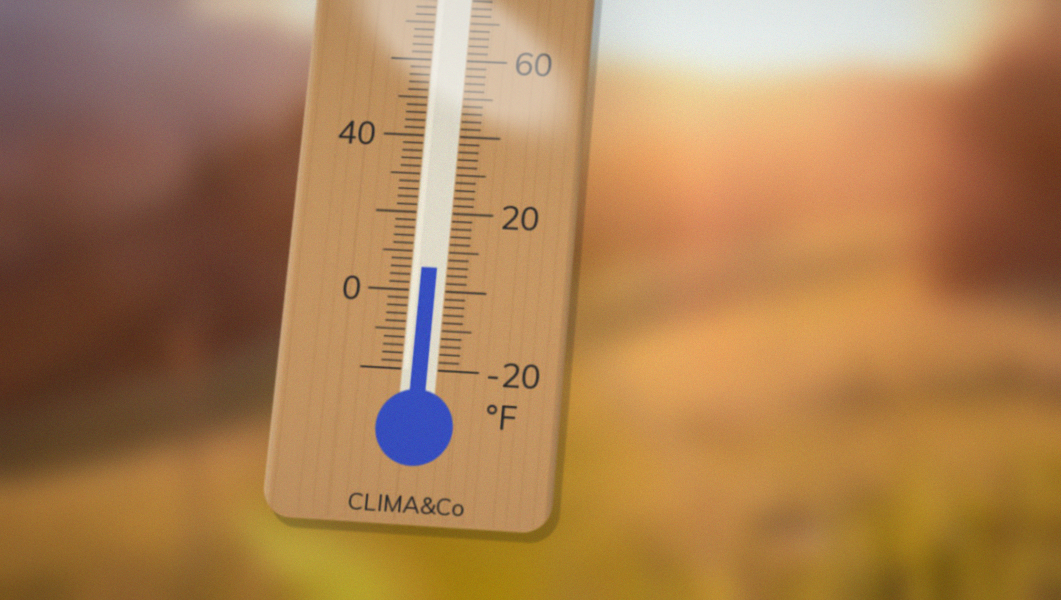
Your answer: 6 °F
